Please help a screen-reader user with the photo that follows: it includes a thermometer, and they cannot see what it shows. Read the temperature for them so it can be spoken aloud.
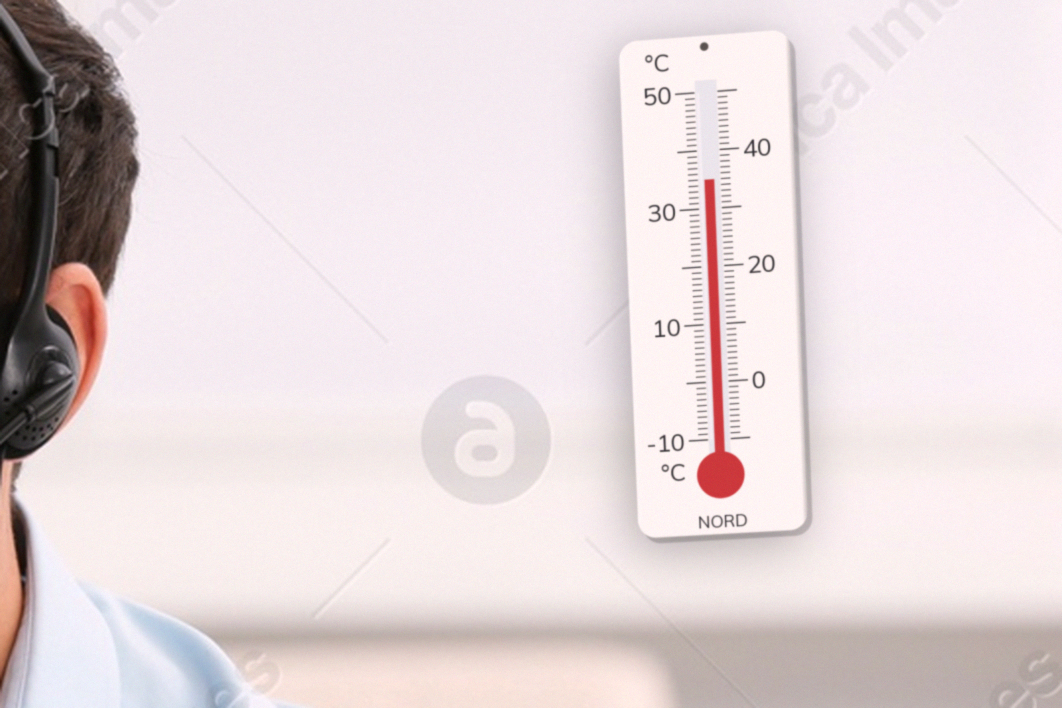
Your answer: 35 °C
